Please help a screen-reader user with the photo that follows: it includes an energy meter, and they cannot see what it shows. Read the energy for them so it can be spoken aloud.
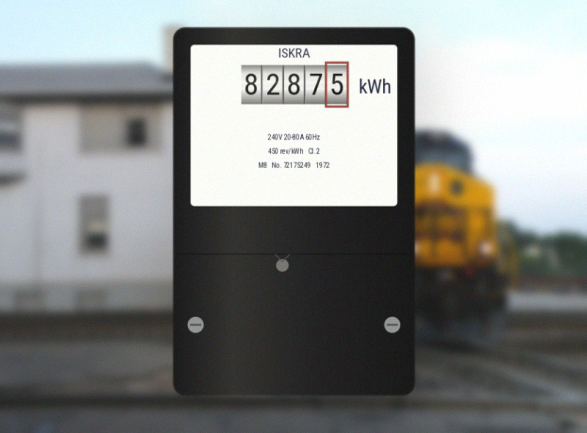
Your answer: 8287.5 kWh
